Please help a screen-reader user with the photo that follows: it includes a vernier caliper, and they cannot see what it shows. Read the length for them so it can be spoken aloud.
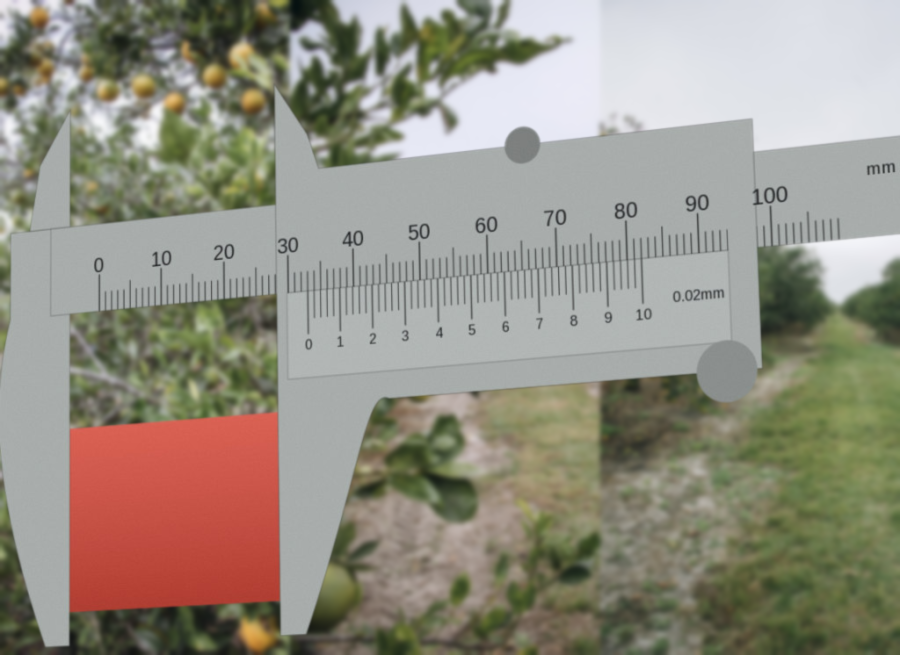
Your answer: 33.0 mm
